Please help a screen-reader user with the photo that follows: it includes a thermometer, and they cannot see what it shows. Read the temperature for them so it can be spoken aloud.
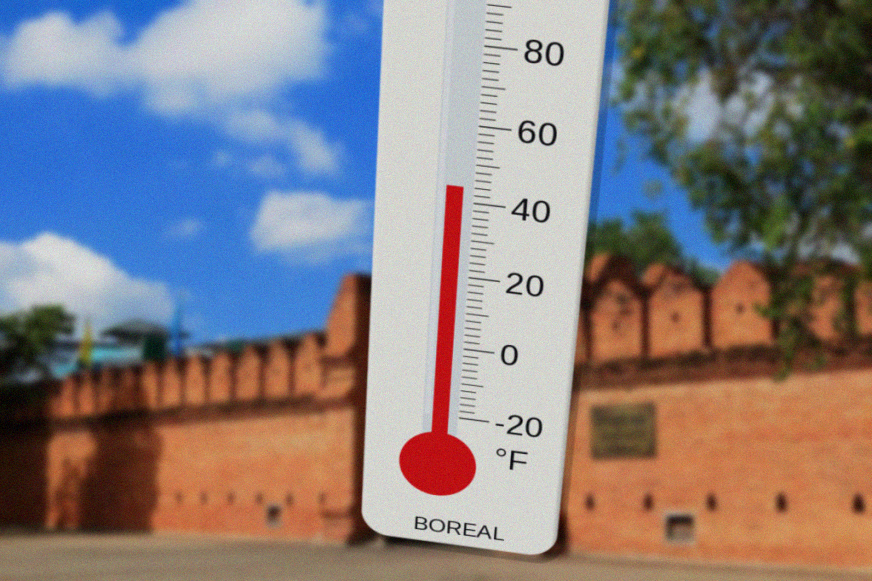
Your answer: 44 °F
